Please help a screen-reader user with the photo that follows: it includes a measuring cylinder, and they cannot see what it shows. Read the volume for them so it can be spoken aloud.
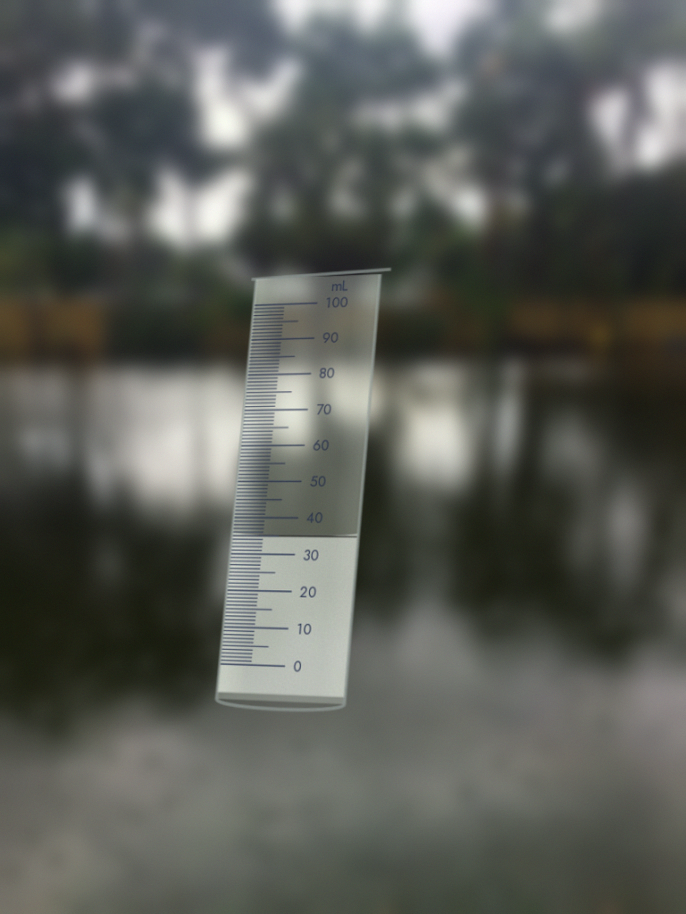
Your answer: 35 mL
